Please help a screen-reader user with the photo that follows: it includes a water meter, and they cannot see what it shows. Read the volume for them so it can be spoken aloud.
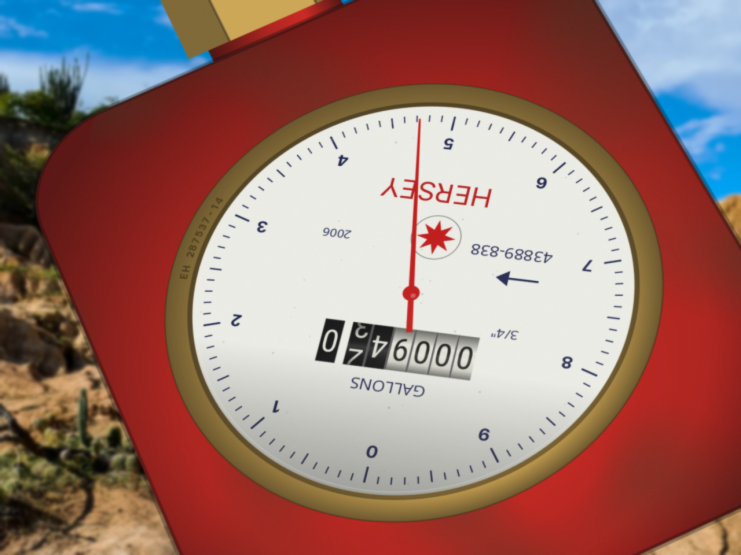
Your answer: 9424.7 gal
